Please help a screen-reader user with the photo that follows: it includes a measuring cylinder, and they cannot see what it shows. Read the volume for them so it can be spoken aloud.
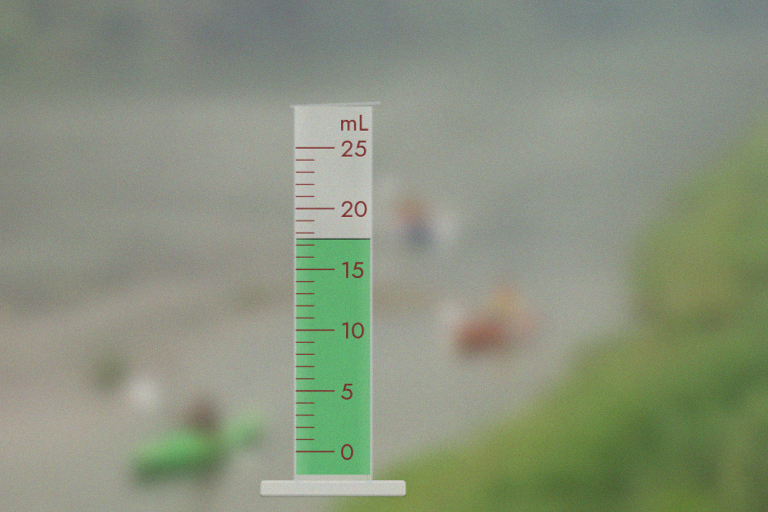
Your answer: 17.5 mL
